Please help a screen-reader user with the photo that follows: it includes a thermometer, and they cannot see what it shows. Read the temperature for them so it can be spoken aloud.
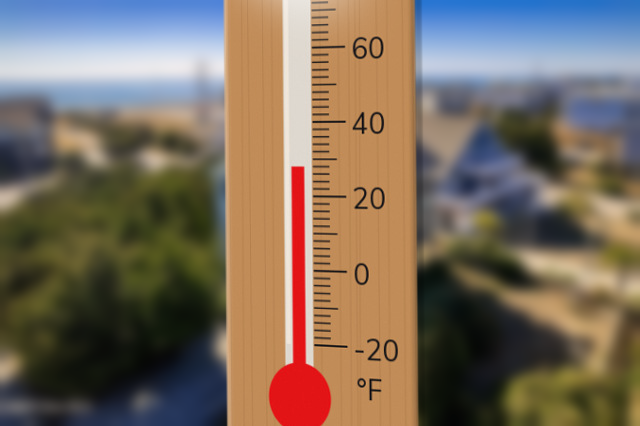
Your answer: 28 °F
